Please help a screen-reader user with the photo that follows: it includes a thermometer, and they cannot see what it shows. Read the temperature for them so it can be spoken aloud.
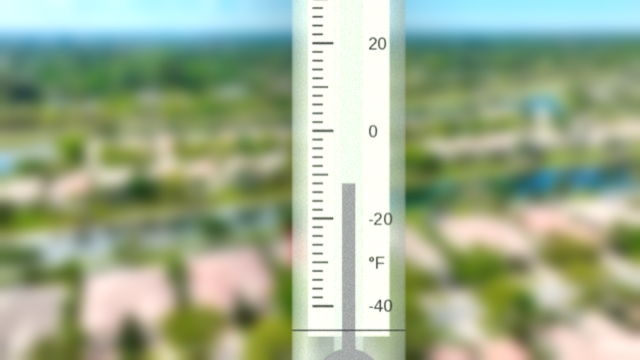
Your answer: -12 °F
